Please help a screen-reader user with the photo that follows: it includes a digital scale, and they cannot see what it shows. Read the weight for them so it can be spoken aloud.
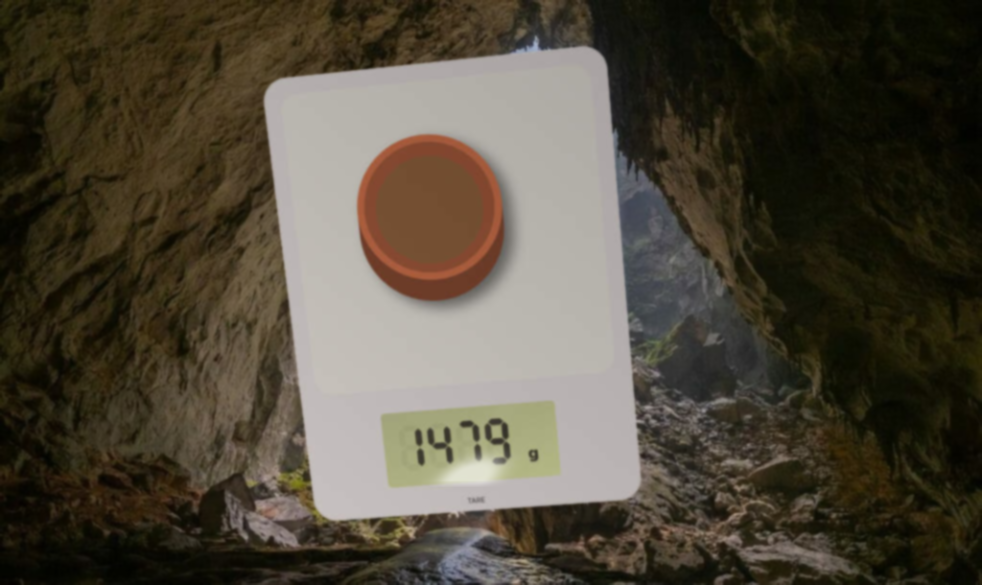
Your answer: 1479 g
